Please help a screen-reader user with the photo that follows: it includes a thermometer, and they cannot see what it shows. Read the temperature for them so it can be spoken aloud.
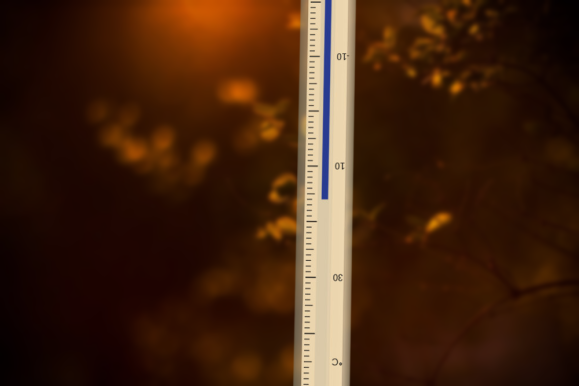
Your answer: 16 °C
